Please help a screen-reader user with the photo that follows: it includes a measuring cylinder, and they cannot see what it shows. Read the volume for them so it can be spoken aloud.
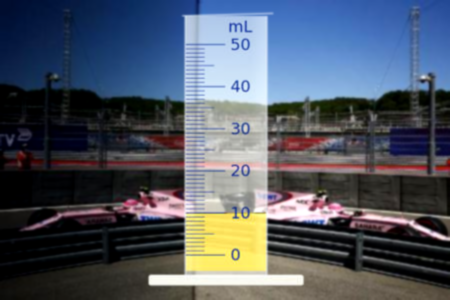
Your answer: 10 mL
